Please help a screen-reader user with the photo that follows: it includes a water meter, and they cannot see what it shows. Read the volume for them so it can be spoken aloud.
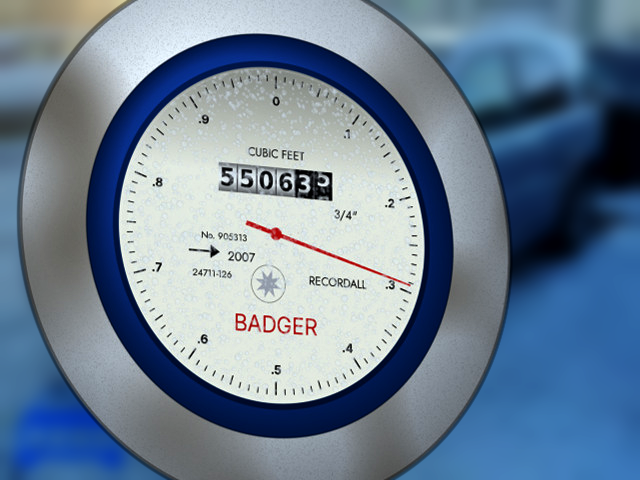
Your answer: 550635.29 ft³
